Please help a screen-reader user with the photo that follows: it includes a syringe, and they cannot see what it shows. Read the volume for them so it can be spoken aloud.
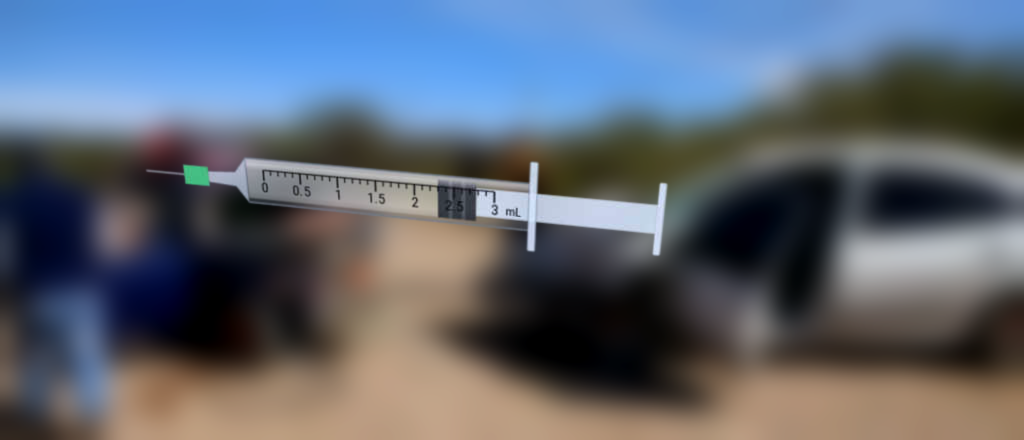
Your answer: 2.3 mL
